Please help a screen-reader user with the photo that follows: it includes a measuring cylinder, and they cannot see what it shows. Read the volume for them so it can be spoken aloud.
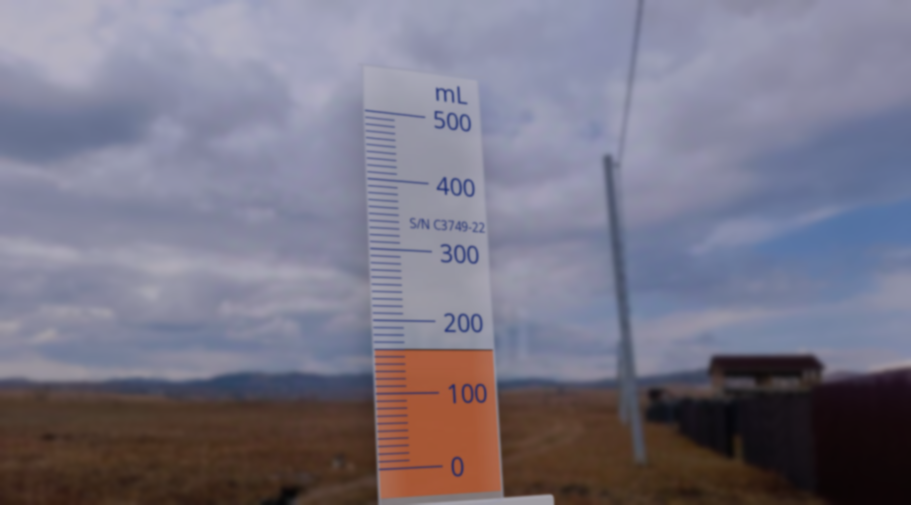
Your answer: 160 mL
